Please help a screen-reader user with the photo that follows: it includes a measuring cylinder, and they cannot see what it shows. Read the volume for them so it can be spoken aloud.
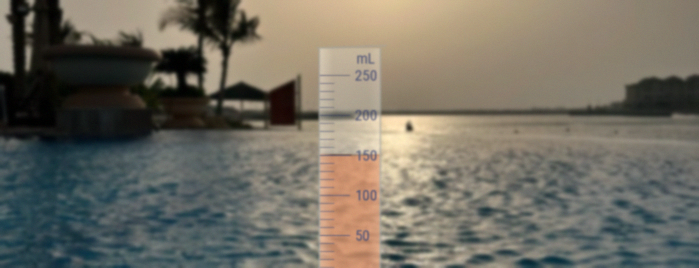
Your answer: 150 mL
